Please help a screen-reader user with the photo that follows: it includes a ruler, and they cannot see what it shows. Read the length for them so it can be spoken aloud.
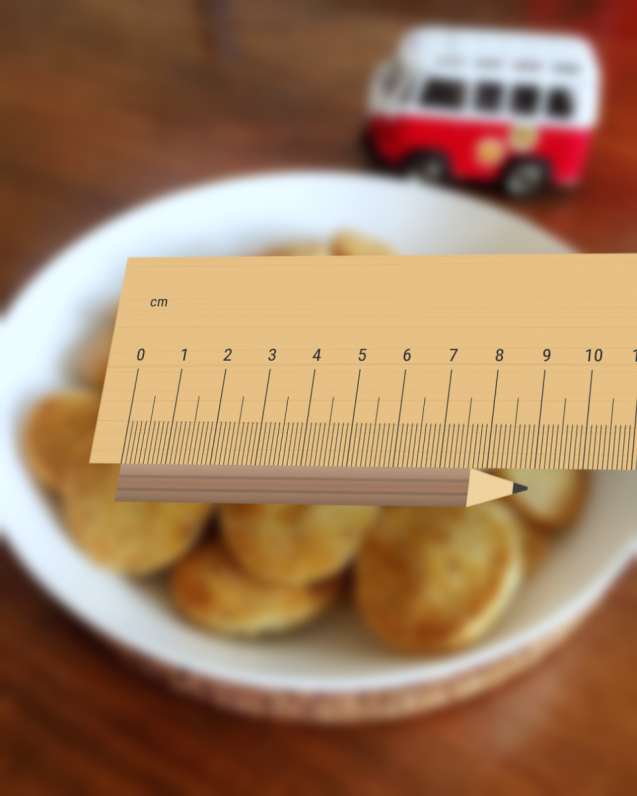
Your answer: 8.9 cm
